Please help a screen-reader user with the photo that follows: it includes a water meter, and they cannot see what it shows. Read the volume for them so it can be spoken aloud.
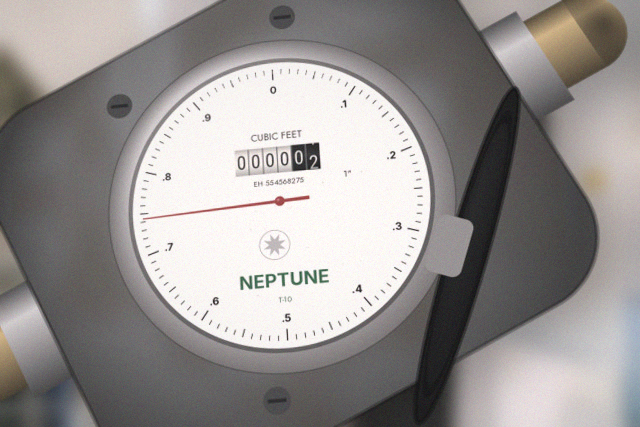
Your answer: 1.74 ft³
